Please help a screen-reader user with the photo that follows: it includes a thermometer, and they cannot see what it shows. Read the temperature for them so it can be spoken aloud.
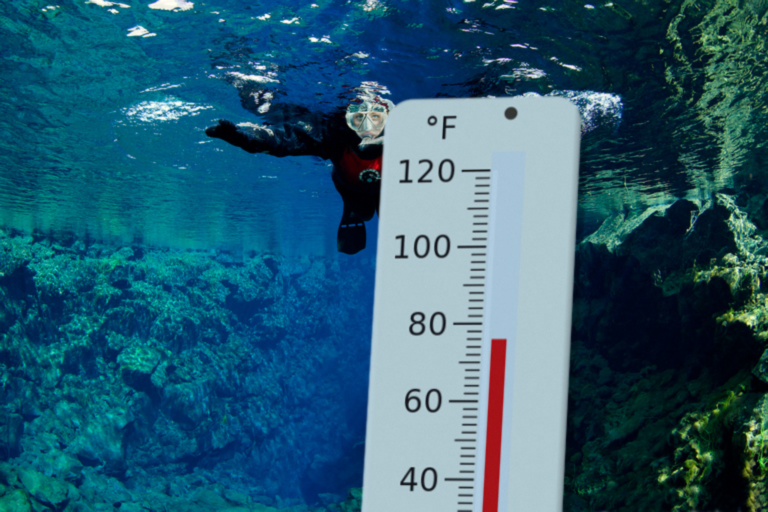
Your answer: 76 °F
